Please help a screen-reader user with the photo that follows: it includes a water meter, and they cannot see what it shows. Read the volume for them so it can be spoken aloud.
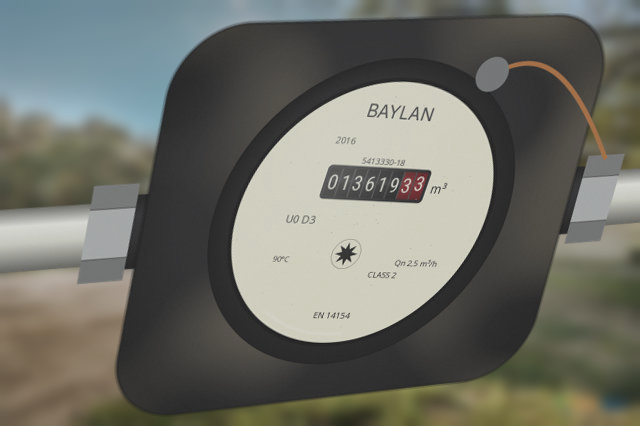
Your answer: 13619.33 m³
